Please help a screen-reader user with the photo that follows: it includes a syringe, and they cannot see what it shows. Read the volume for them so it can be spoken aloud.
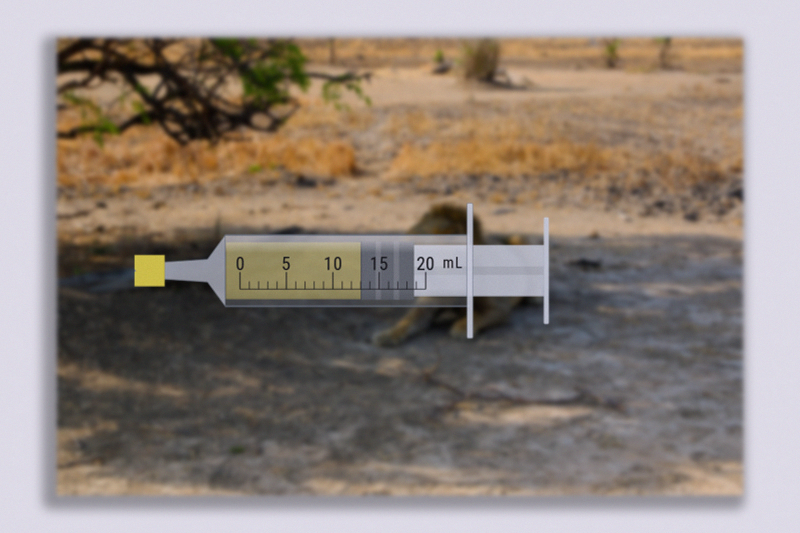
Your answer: 13 mL
